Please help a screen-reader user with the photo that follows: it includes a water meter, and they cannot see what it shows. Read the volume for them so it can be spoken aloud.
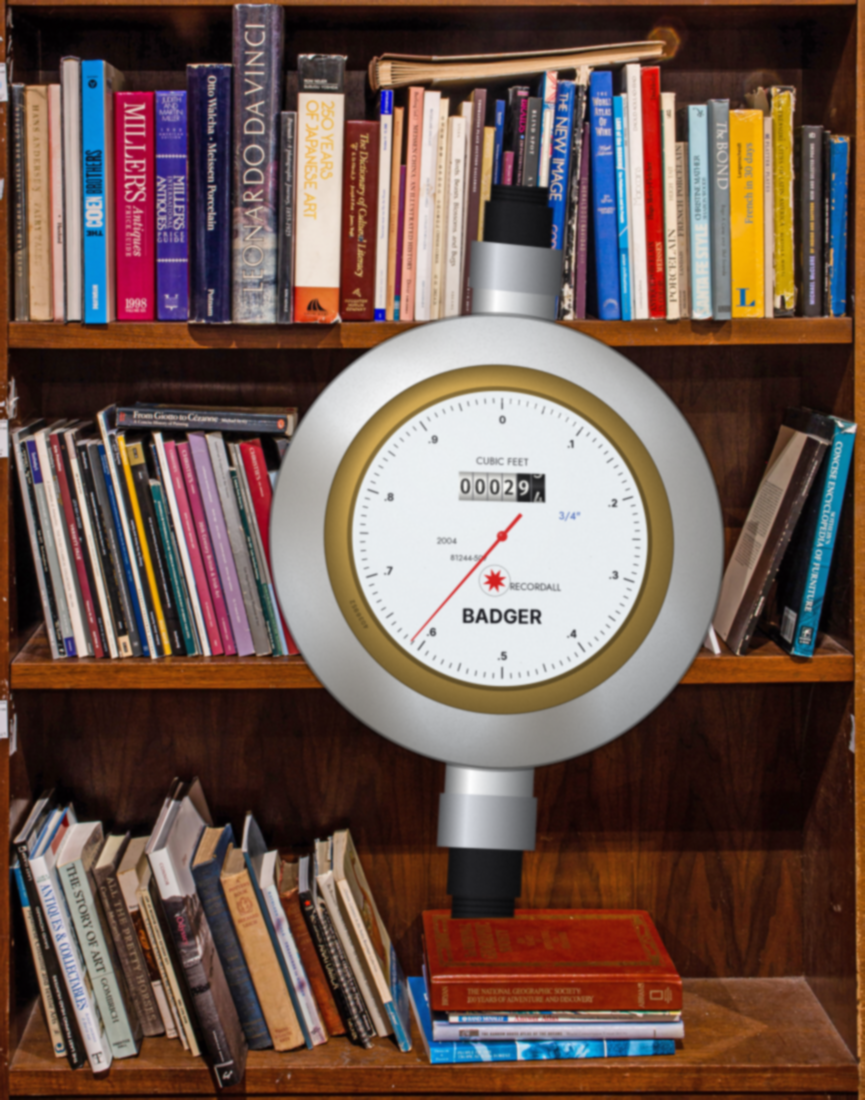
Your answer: 293.61 ft³
